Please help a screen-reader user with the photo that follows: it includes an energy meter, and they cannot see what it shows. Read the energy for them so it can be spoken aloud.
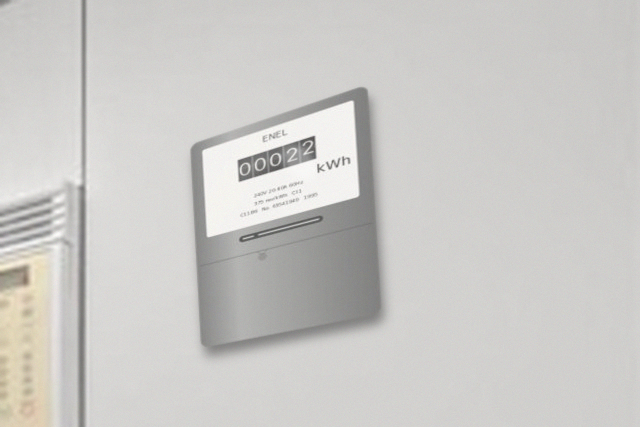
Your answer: 22 kWh
